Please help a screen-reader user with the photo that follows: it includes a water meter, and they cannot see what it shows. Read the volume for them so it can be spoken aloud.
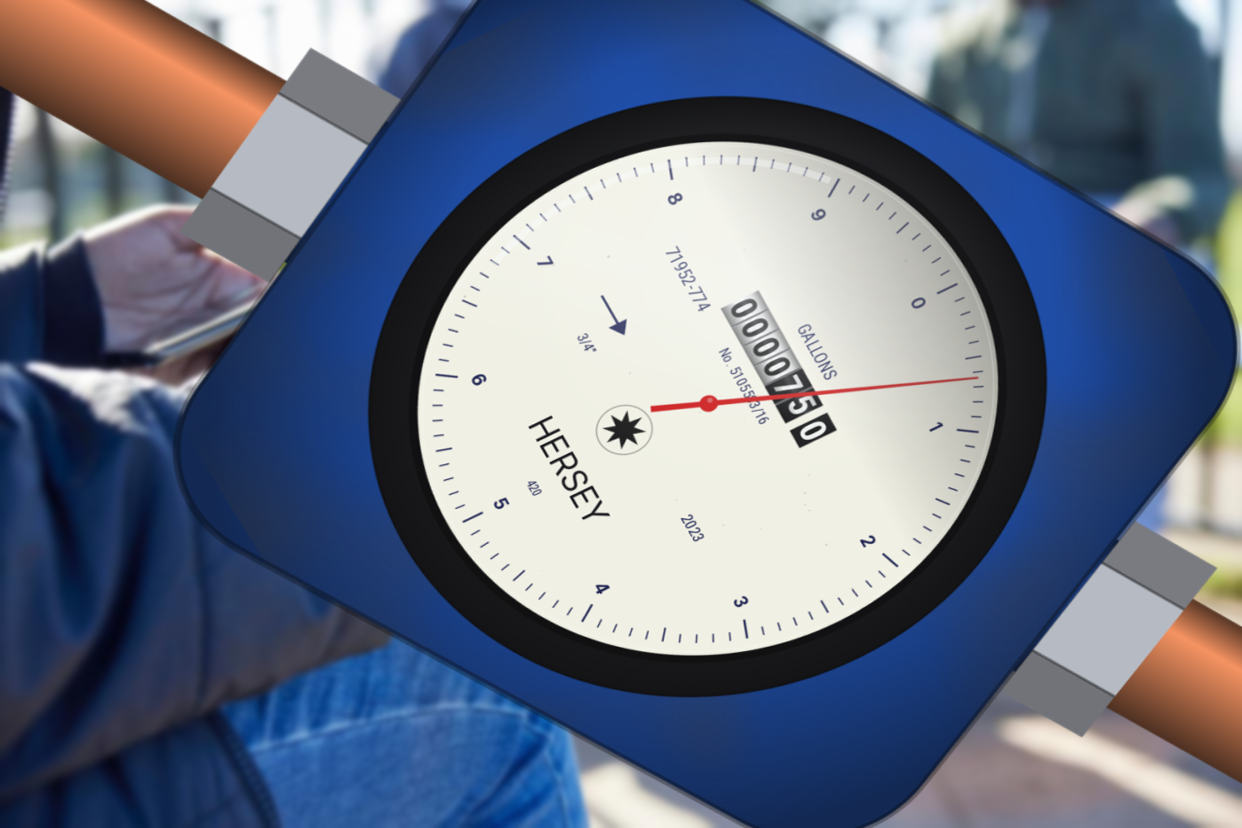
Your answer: 750.6 gal
